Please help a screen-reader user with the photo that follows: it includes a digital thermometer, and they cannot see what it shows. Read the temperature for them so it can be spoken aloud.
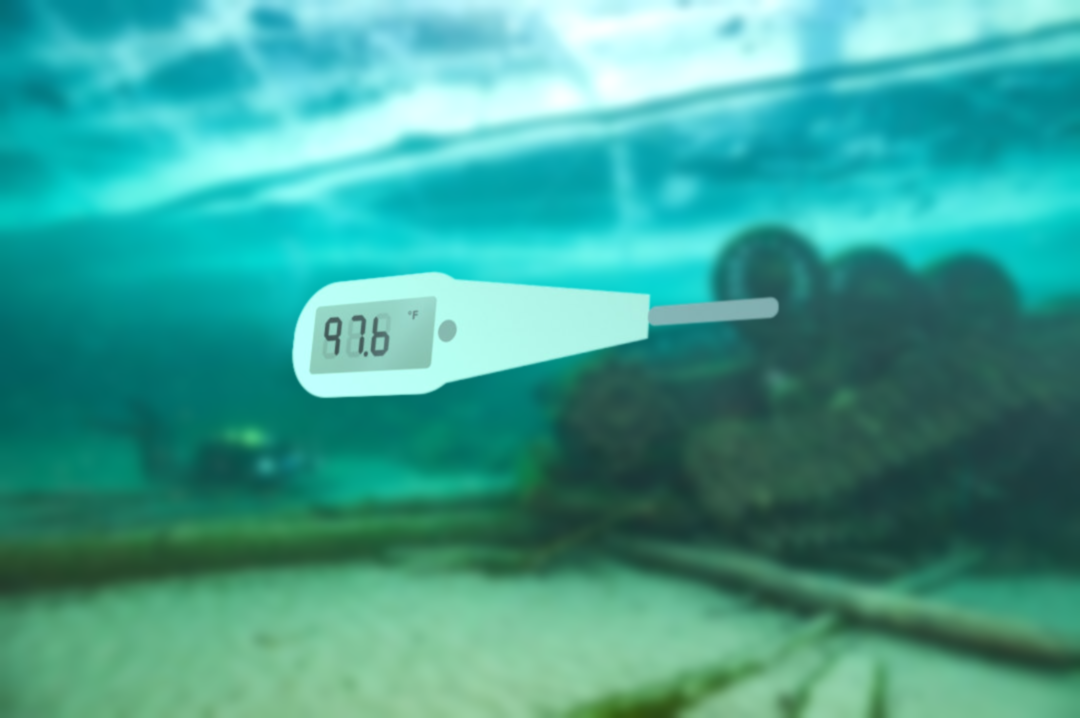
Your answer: 97.6 °F
